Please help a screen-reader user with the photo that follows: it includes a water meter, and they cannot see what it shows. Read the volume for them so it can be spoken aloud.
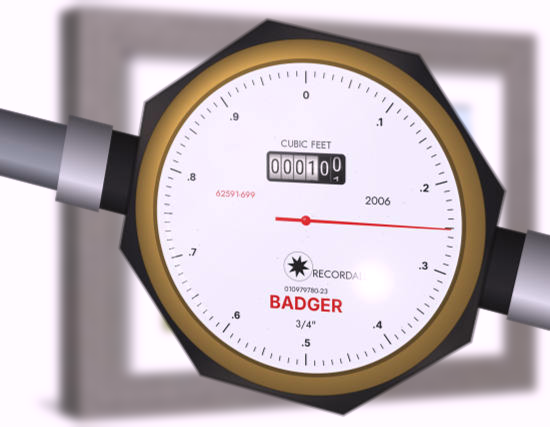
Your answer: 100.25 ft³
